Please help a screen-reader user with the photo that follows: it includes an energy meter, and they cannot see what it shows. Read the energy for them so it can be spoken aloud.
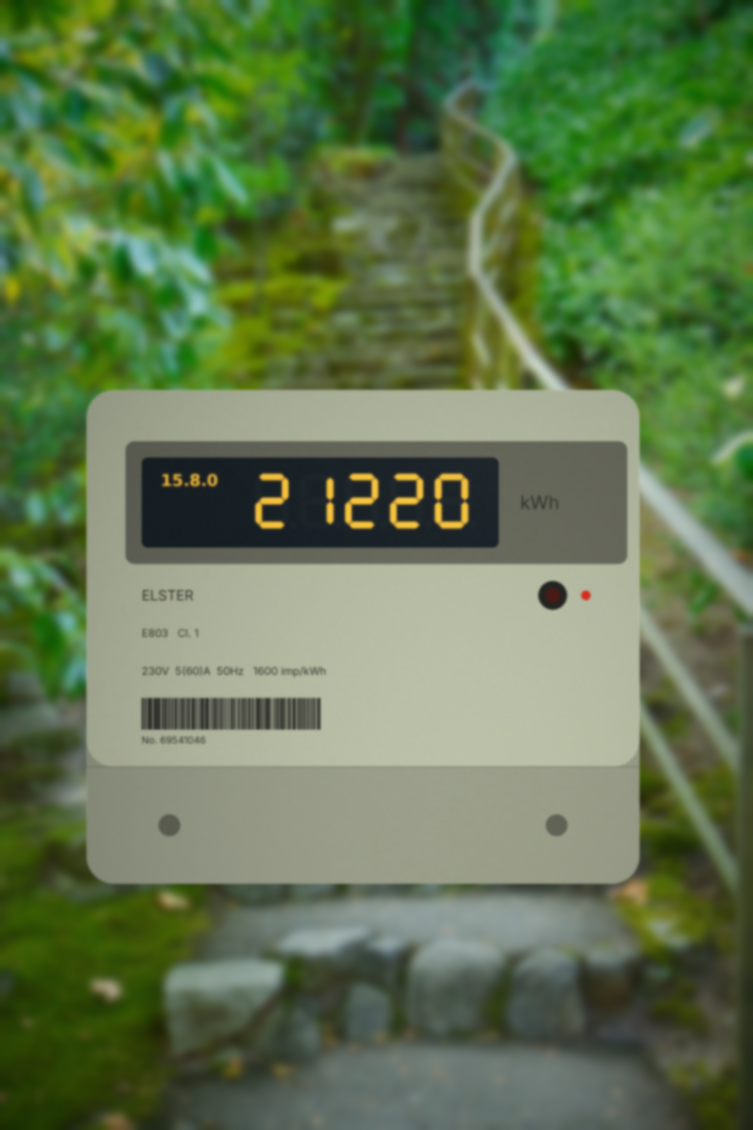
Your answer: 21220 kWh
